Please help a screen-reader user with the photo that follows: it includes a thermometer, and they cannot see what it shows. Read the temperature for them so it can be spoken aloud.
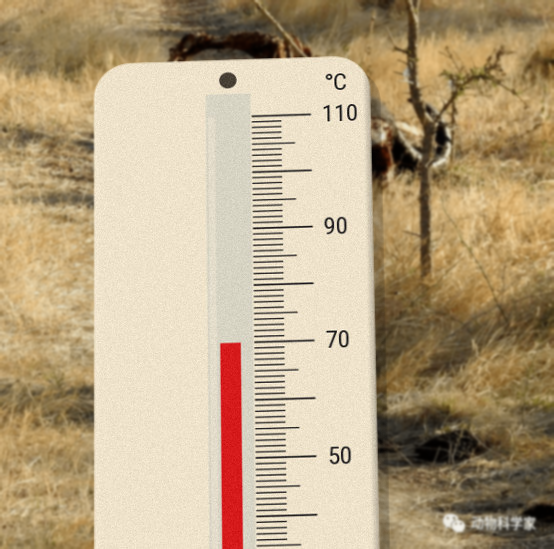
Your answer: 70 °C
